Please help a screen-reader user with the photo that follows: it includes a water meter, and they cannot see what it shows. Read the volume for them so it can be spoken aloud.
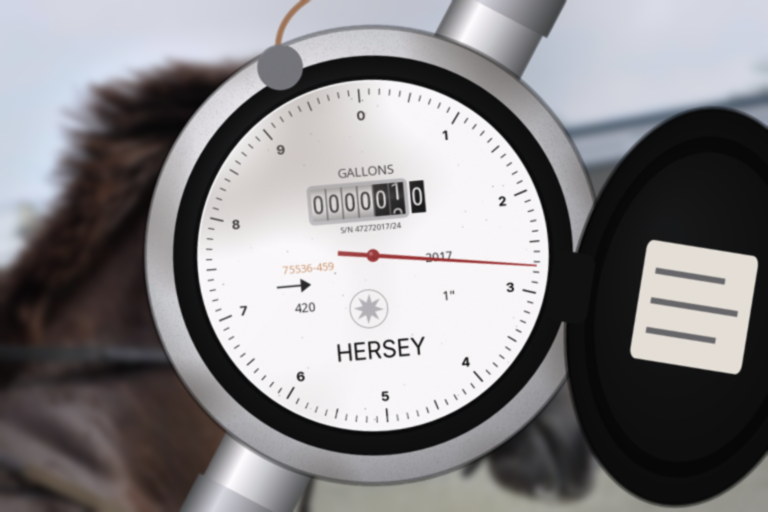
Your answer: 12.7 gal
